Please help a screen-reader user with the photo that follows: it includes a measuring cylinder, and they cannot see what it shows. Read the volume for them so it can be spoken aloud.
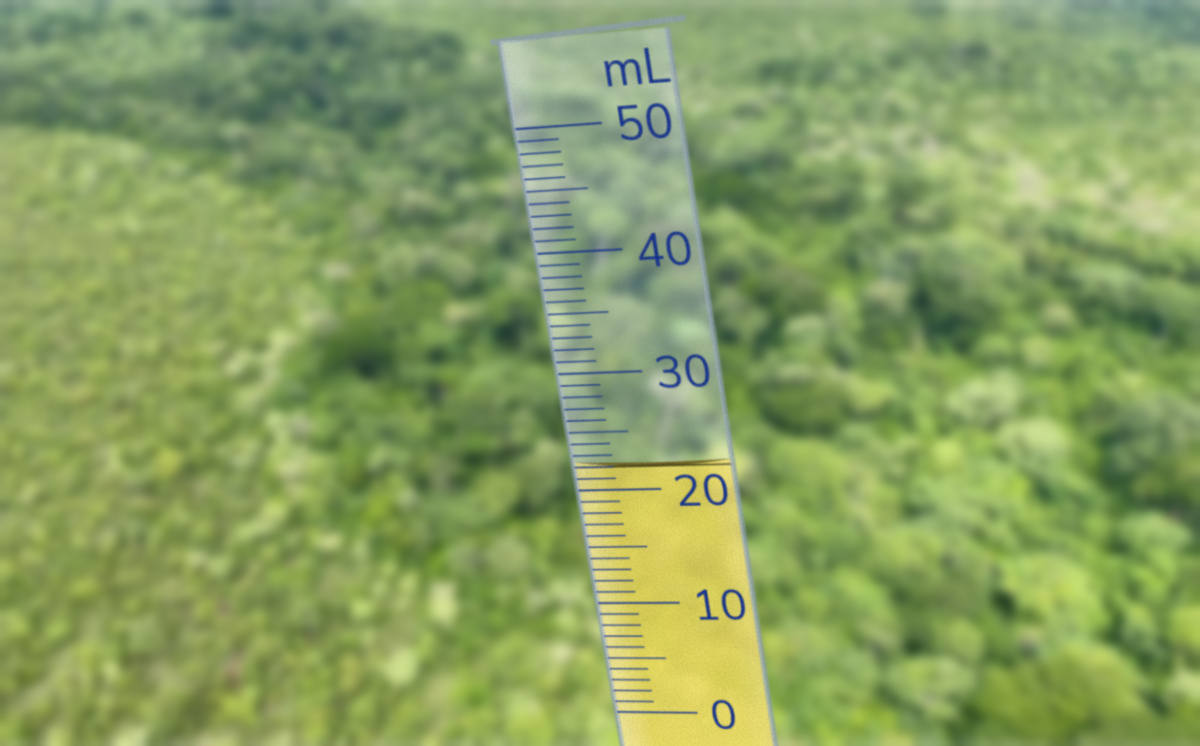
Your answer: 22 mL
